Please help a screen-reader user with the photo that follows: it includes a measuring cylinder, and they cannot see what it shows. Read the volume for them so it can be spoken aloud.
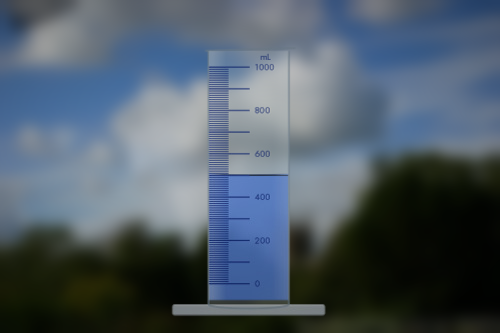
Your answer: 500 mL
